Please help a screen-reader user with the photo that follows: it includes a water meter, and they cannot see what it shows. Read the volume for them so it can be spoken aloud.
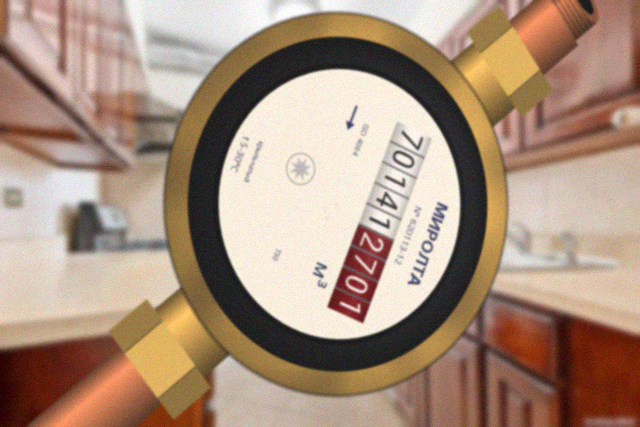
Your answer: 70141.2701 m³
